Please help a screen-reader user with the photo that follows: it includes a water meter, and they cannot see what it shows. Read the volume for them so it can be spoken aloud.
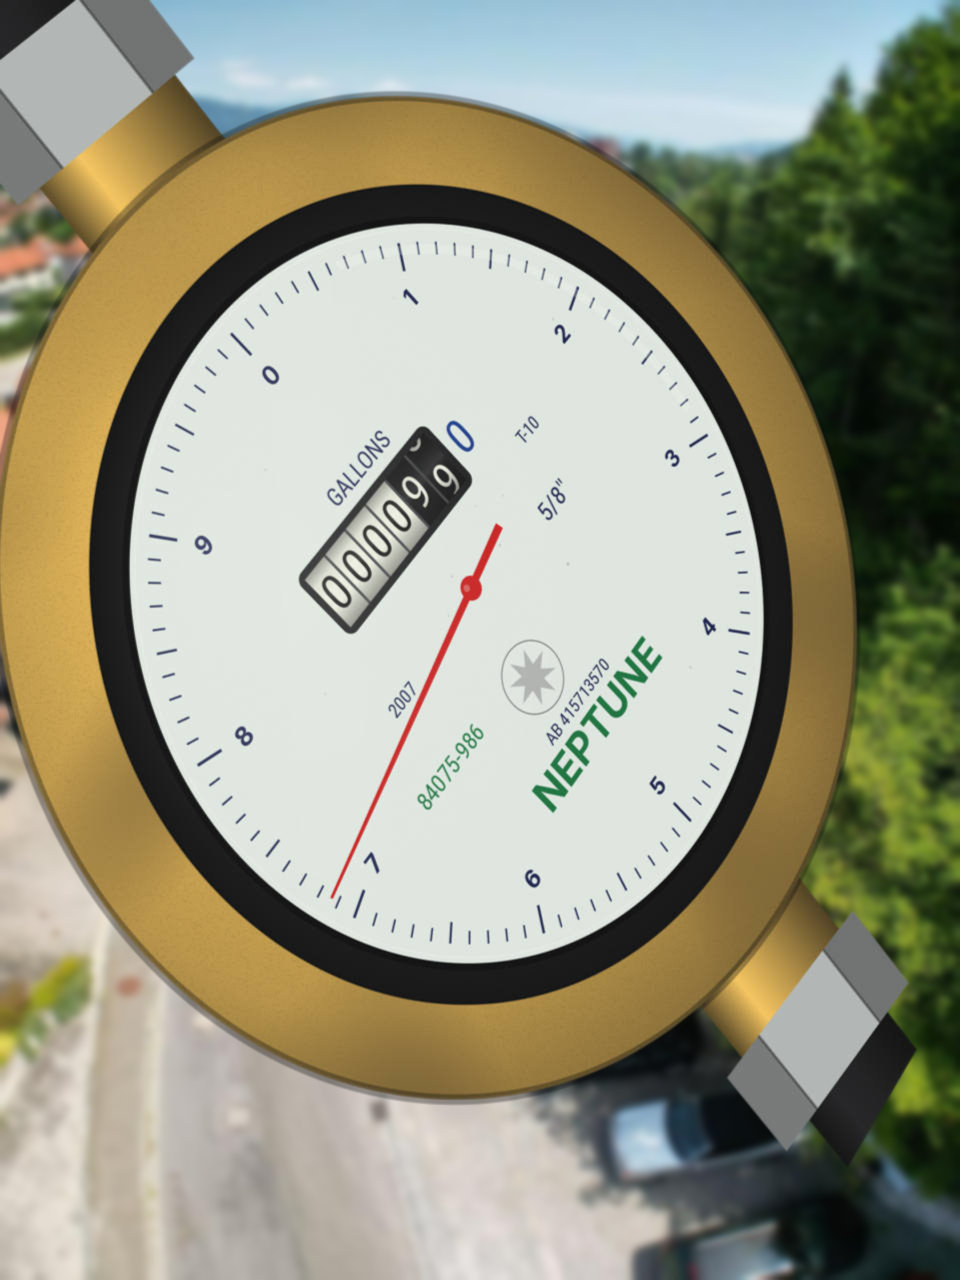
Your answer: 987.1 gal
